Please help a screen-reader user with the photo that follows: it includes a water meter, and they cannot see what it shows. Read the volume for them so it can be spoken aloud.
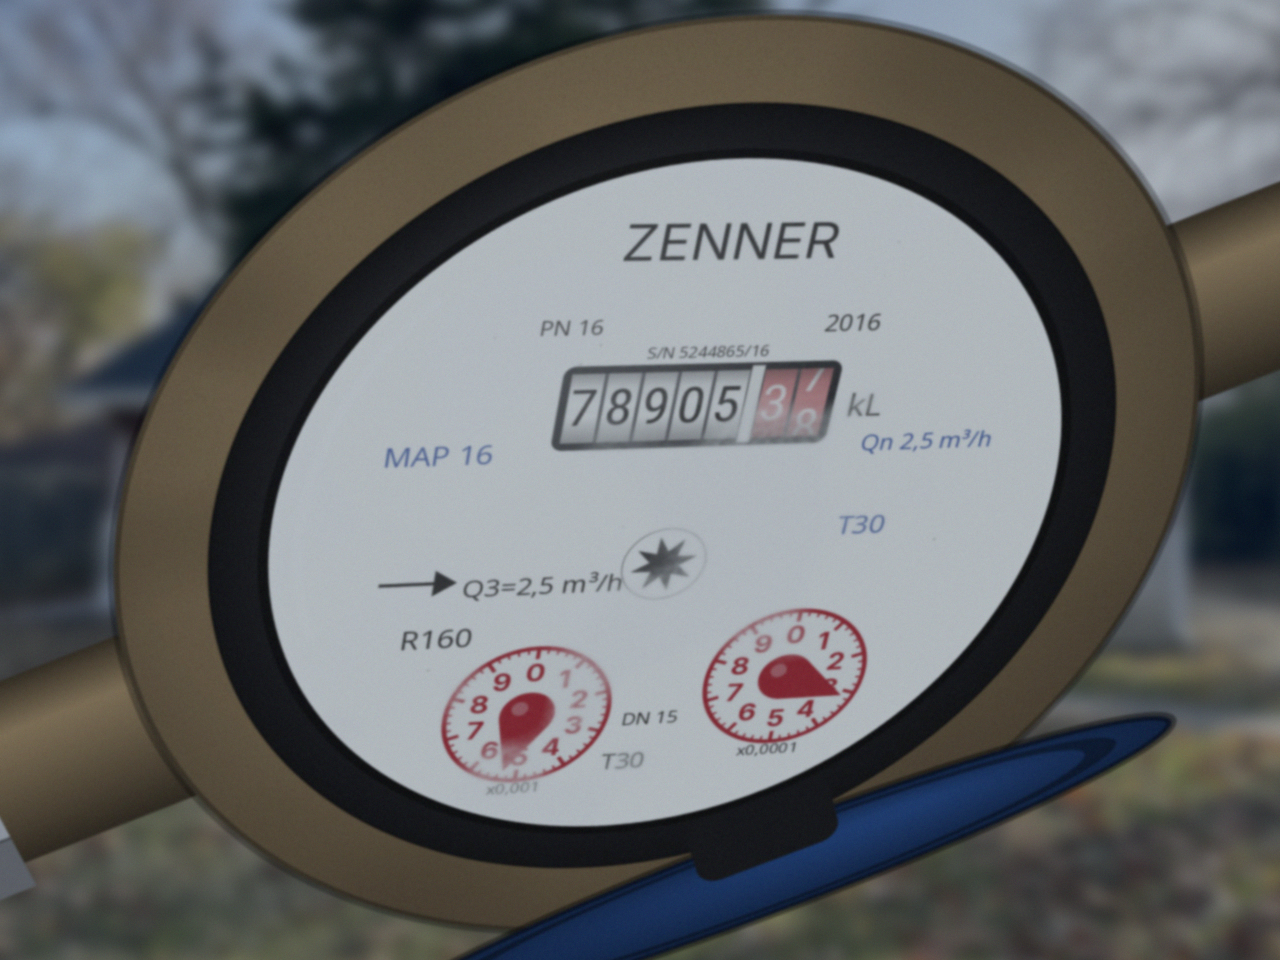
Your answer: 78905.3753 kL
